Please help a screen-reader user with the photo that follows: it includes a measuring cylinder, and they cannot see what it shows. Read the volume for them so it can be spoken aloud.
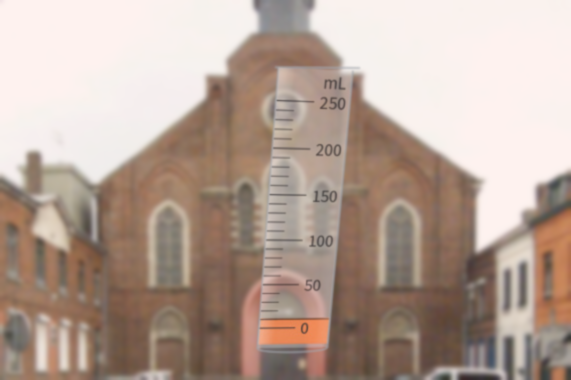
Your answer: 10 mL
